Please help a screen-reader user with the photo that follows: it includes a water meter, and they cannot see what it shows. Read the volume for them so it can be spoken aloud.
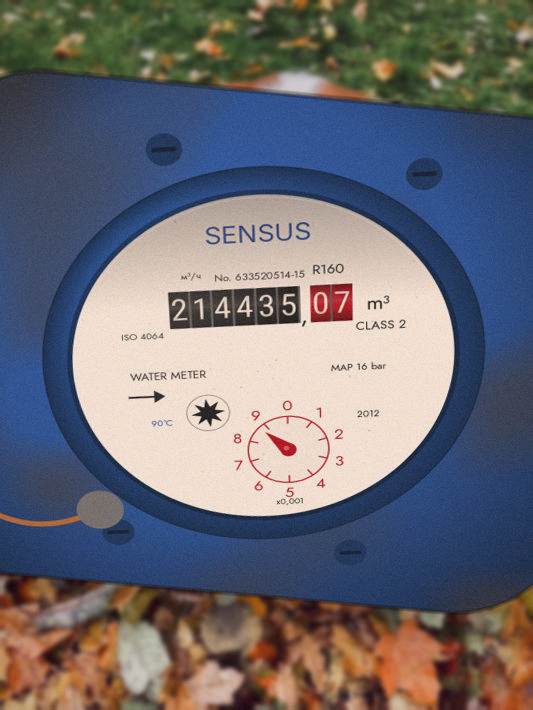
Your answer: 214435.078 m³
